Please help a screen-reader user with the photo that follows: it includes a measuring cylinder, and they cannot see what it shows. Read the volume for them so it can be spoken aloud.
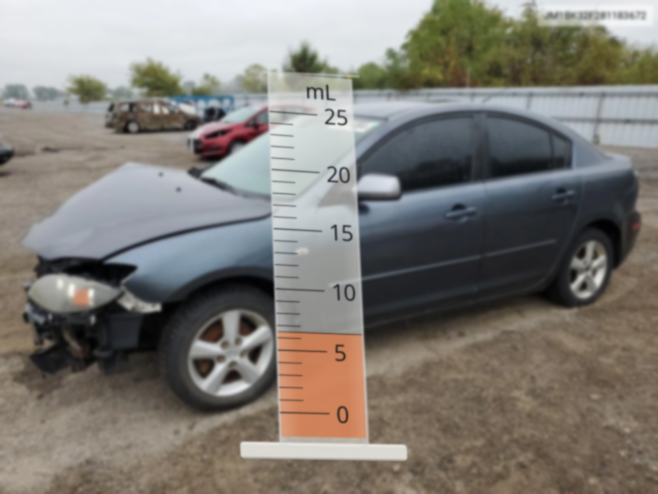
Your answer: 6.5 mL
